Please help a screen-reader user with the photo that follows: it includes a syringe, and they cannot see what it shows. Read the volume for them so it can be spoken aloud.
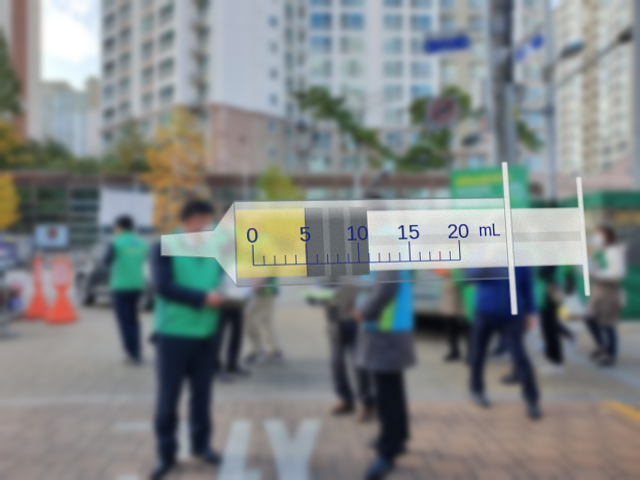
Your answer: 5 mL
